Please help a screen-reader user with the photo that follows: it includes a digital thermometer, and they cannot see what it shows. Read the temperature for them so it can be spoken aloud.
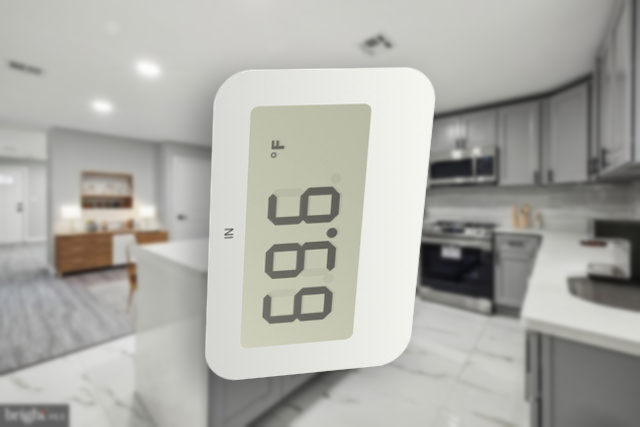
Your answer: 69.6 °F
